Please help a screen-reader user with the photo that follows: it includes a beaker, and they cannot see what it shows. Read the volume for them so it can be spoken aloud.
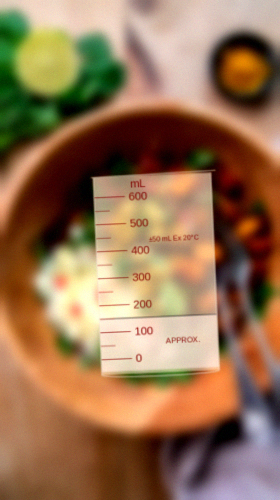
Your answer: 150 mL
